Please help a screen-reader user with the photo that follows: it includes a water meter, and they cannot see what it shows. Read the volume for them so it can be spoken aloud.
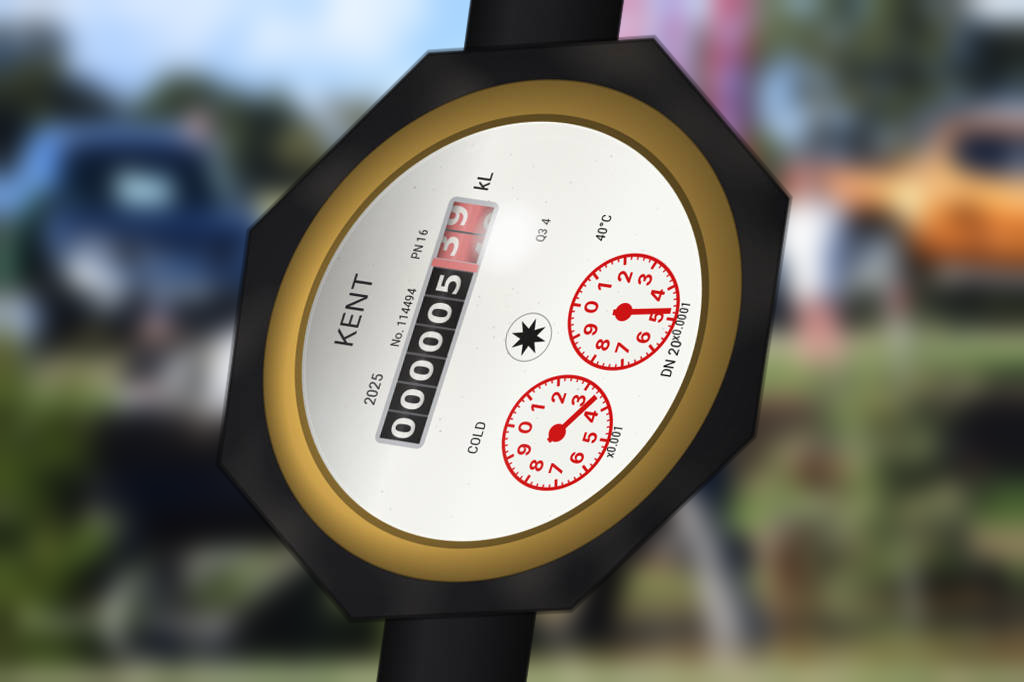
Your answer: 5.3934 kL
